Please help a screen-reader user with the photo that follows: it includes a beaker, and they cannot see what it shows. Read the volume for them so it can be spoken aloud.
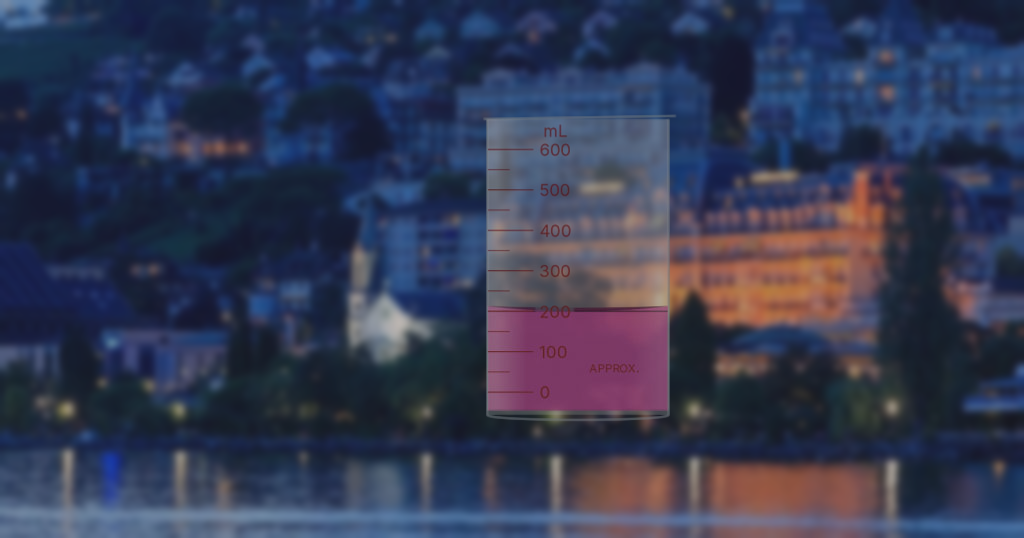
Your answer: 200 mL
